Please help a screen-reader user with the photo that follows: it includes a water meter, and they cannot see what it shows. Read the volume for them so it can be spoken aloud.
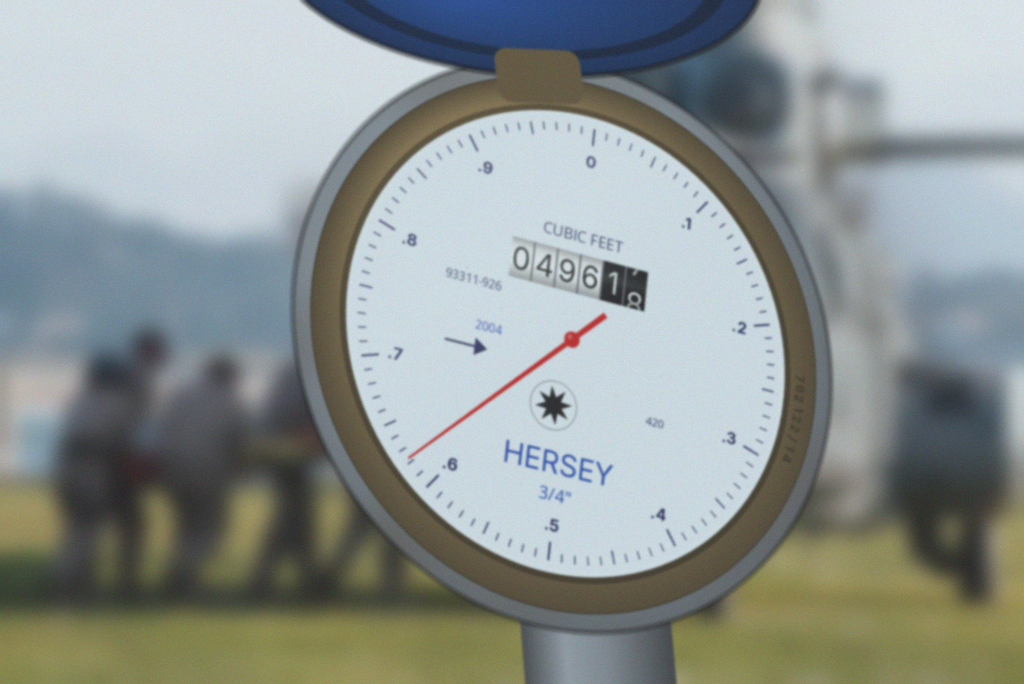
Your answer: 49617.62 ft³
